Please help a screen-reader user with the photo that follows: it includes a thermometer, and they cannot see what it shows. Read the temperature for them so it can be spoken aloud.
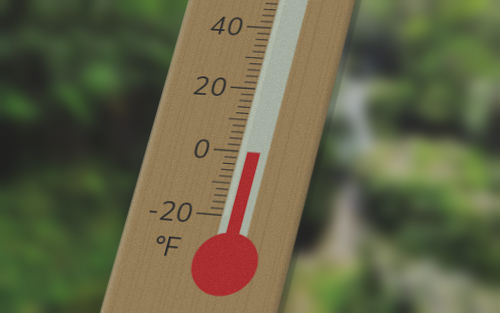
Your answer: 0 °F
